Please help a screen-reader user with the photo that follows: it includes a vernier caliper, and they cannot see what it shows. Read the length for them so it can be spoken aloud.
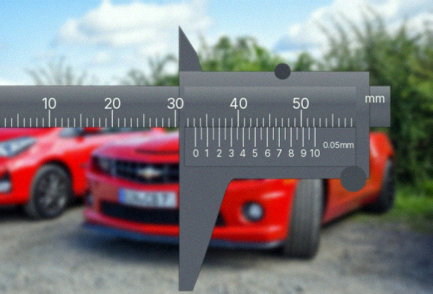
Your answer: 33.2 mm
